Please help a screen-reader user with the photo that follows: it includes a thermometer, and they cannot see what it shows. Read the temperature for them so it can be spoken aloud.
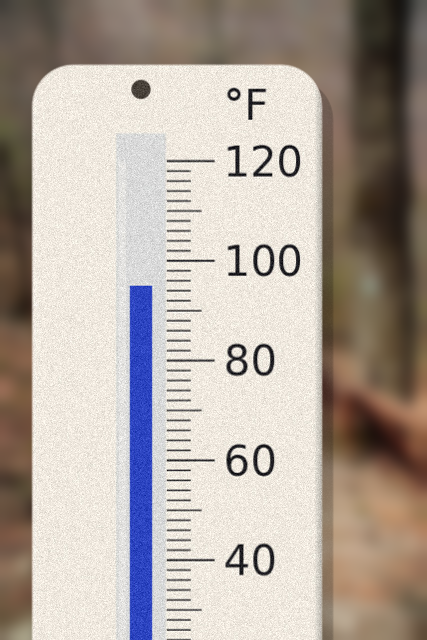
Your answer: 95 °F
